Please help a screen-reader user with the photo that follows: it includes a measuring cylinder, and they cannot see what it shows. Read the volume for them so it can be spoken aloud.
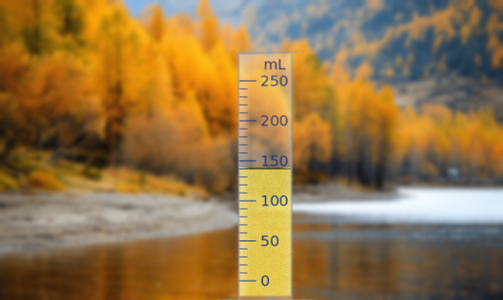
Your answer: 140 mL
